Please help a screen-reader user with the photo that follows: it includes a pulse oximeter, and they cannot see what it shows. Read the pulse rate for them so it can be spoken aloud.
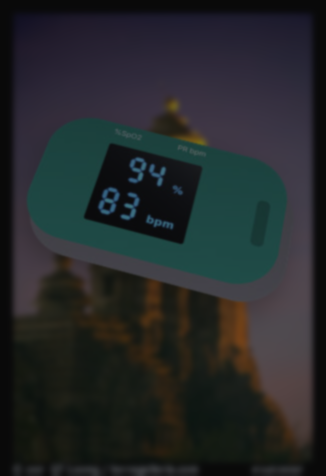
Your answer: 83 bpm
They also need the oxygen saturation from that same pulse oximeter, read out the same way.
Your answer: 94 %
